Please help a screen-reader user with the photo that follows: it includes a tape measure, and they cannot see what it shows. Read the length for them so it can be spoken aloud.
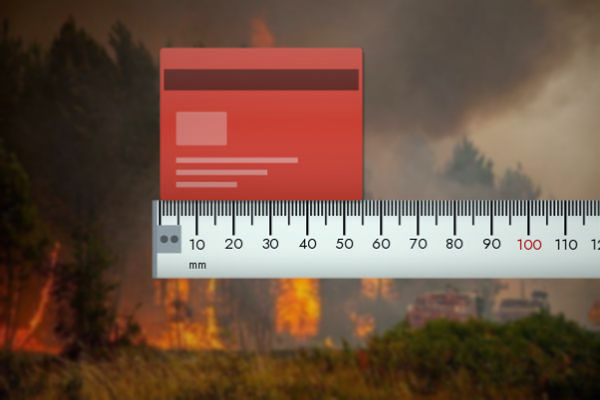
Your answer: 55 mm
